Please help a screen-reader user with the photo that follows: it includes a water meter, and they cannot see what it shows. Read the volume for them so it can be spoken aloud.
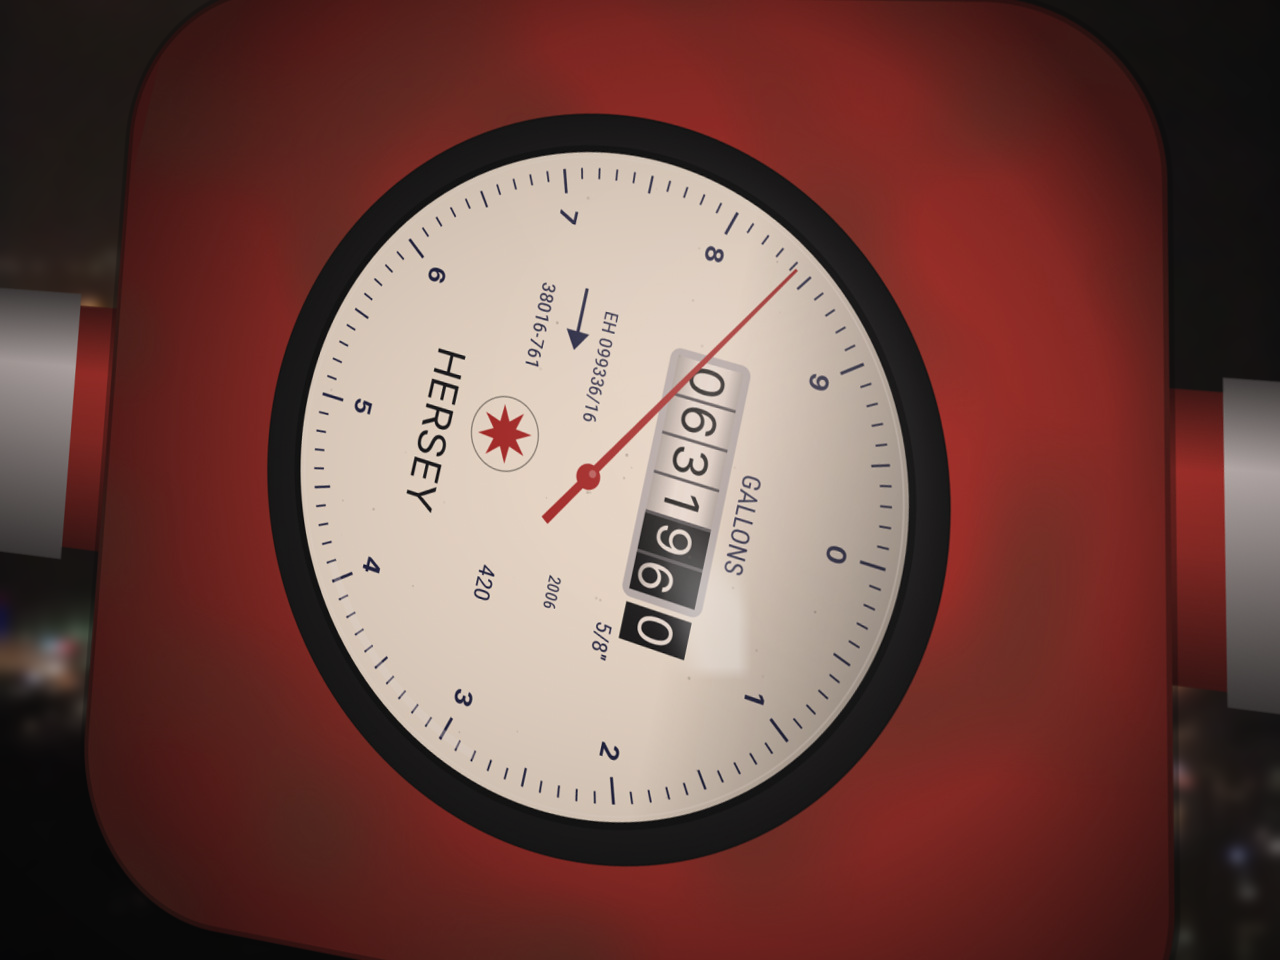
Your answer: 631958.4 gal
